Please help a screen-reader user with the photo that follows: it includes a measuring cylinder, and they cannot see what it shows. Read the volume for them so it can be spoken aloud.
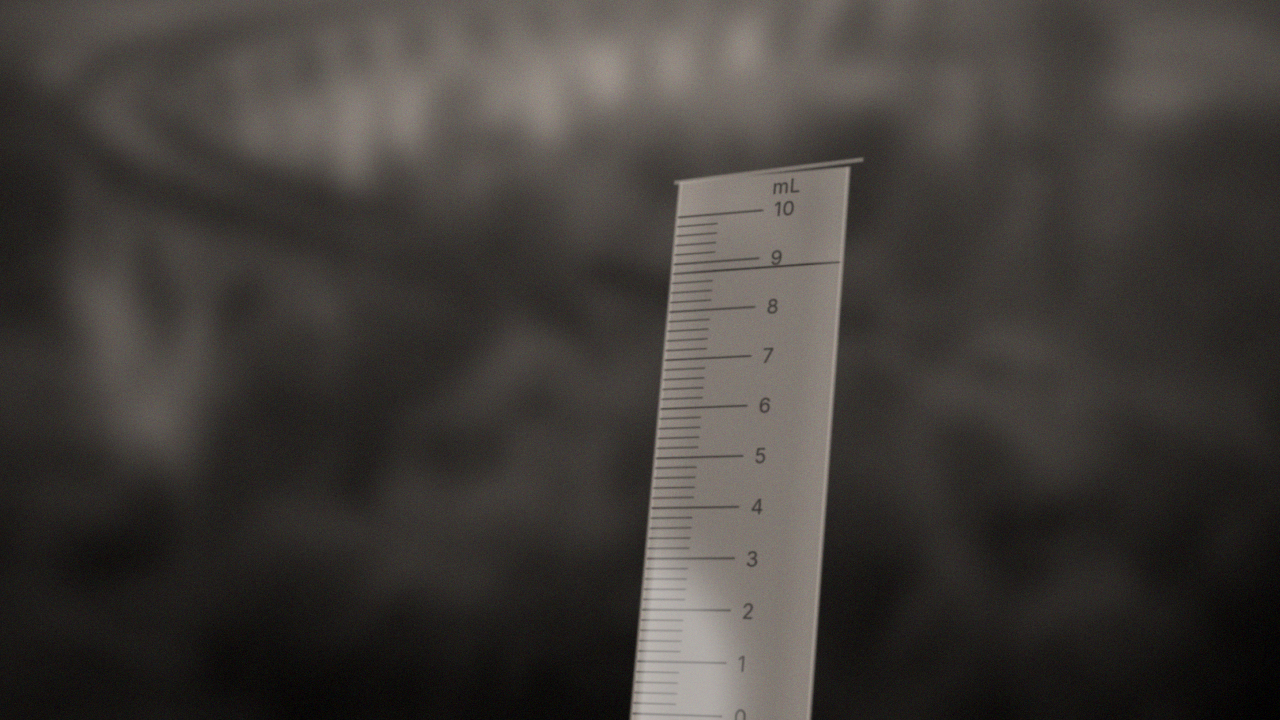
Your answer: 8.8 mL
